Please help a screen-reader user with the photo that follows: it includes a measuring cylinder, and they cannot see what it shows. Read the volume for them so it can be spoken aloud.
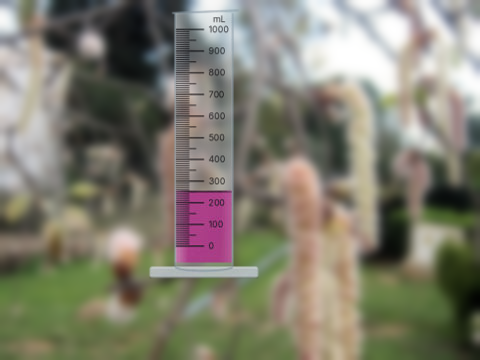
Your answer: 250 mL
